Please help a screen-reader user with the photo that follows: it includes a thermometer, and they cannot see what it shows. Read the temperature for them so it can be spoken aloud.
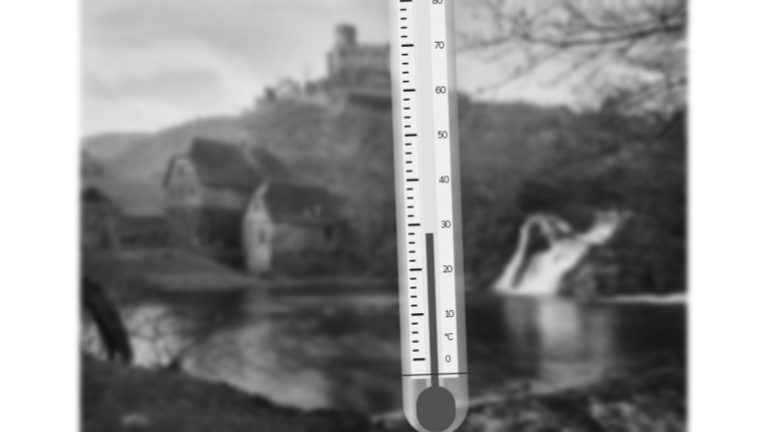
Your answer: 28 °C
